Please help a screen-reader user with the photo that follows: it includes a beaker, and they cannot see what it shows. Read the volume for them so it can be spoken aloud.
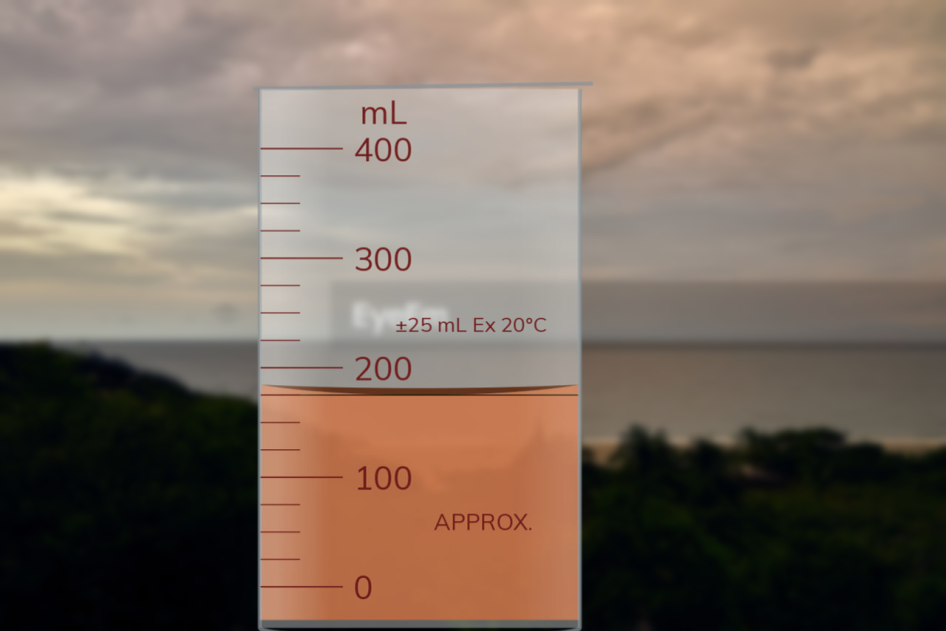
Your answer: 175 mL
